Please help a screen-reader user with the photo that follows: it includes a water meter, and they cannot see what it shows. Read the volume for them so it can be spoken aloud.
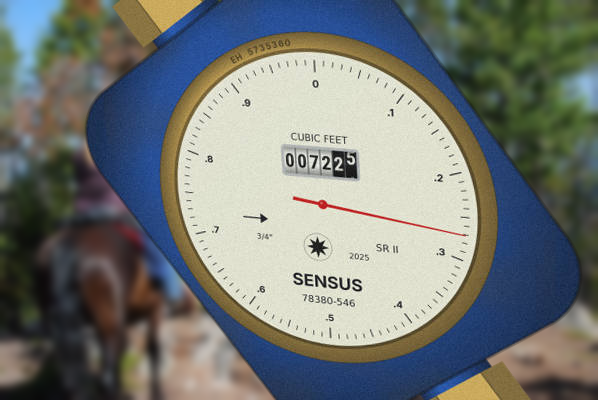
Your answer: 7225.27 ft³
